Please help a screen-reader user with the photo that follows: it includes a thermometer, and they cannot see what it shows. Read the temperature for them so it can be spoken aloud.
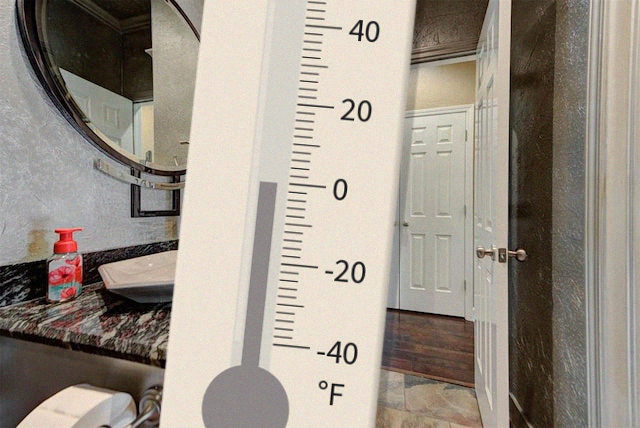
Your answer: 0 °F
